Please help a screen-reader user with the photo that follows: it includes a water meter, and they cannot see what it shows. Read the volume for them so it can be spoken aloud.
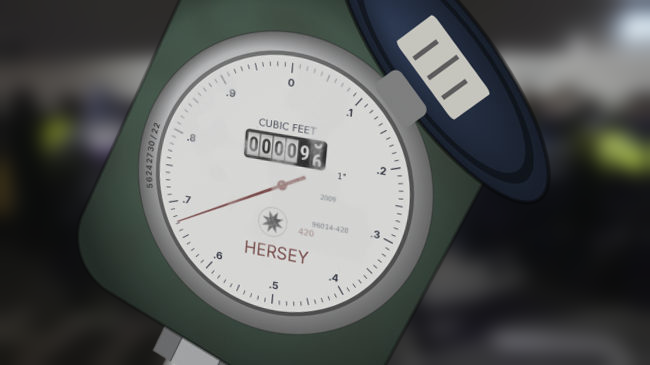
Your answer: 95.67 ft³
